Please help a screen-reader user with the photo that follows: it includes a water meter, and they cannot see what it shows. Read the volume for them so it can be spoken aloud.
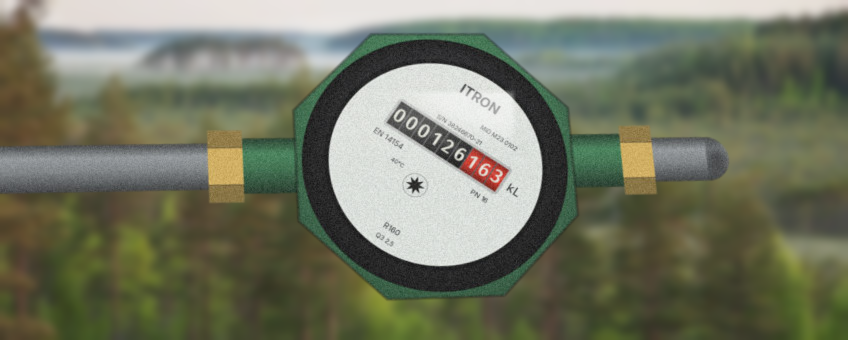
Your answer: 126.163 kL
